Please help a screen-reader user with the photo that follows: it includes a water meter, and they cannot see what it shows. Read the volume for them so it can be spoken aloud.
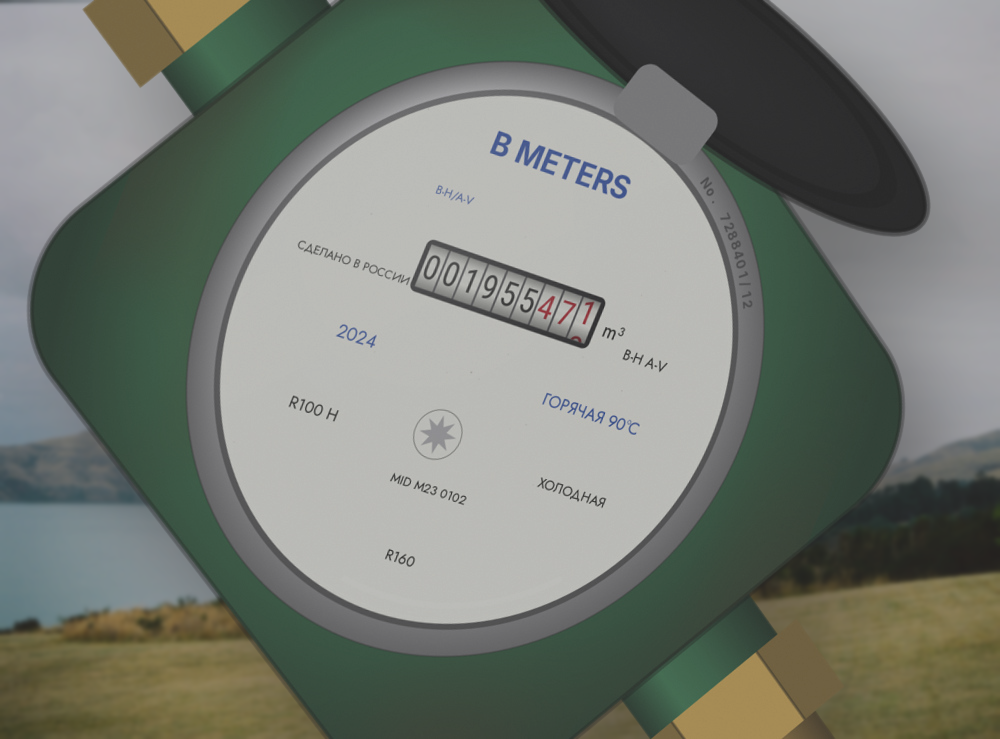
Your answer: 1955.471 m³
